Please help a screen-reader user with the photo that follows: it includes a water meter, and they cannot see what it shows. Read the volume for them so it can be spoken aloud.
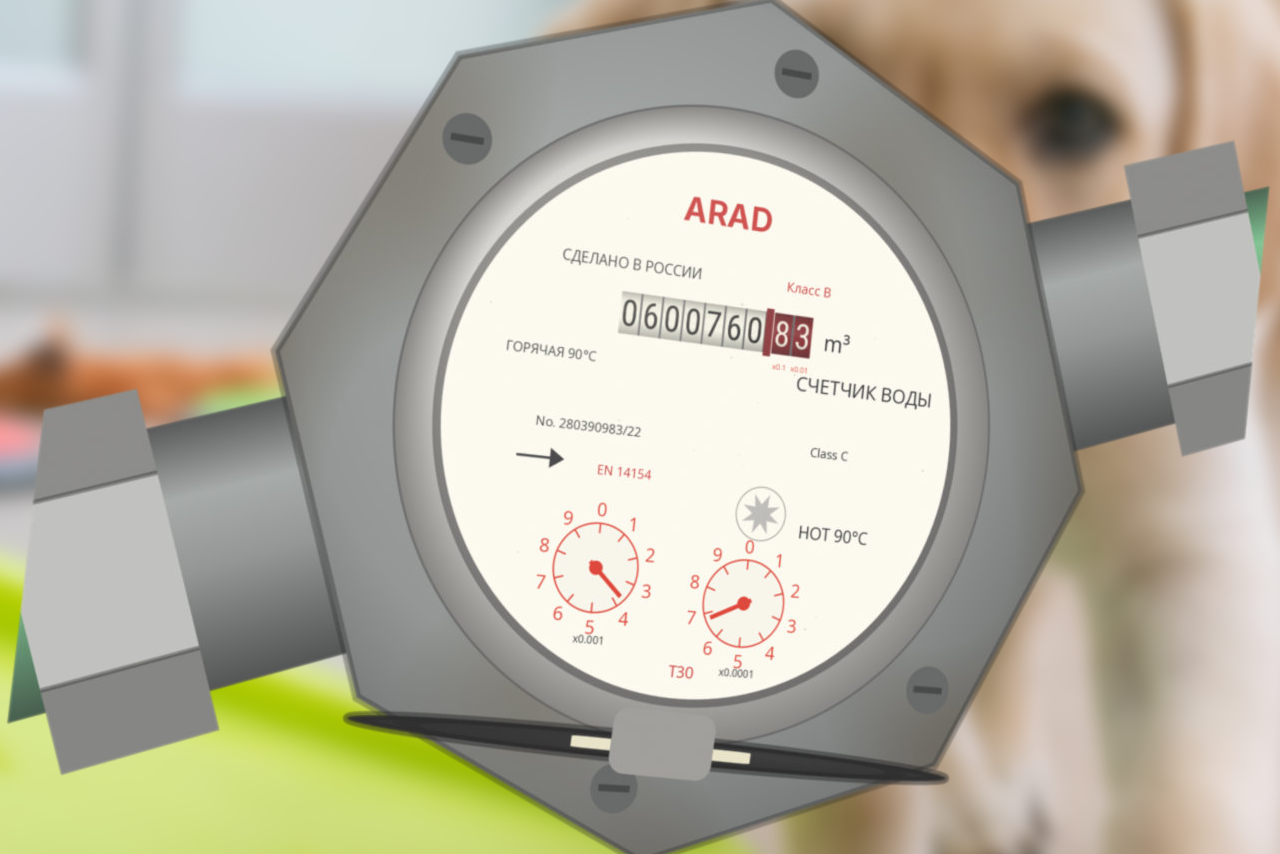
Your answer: 600760.8336 m³
